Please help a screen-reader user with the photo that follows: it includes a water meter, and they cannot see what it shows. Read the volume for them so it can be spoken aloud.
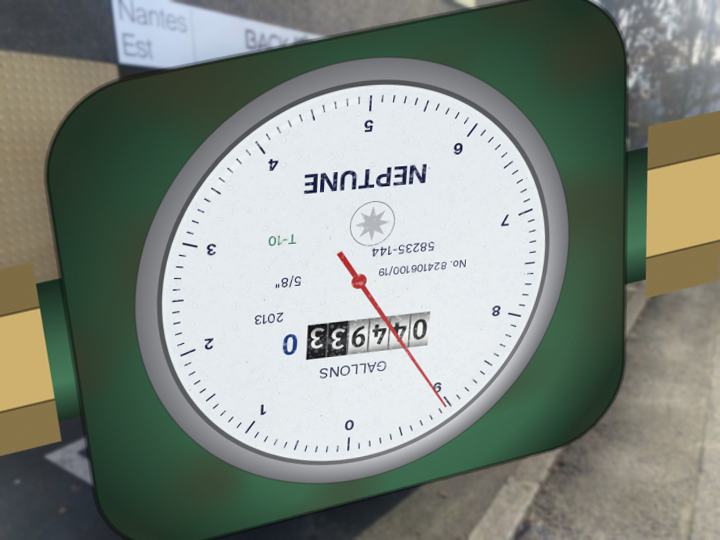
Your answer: 449329.0 gal
